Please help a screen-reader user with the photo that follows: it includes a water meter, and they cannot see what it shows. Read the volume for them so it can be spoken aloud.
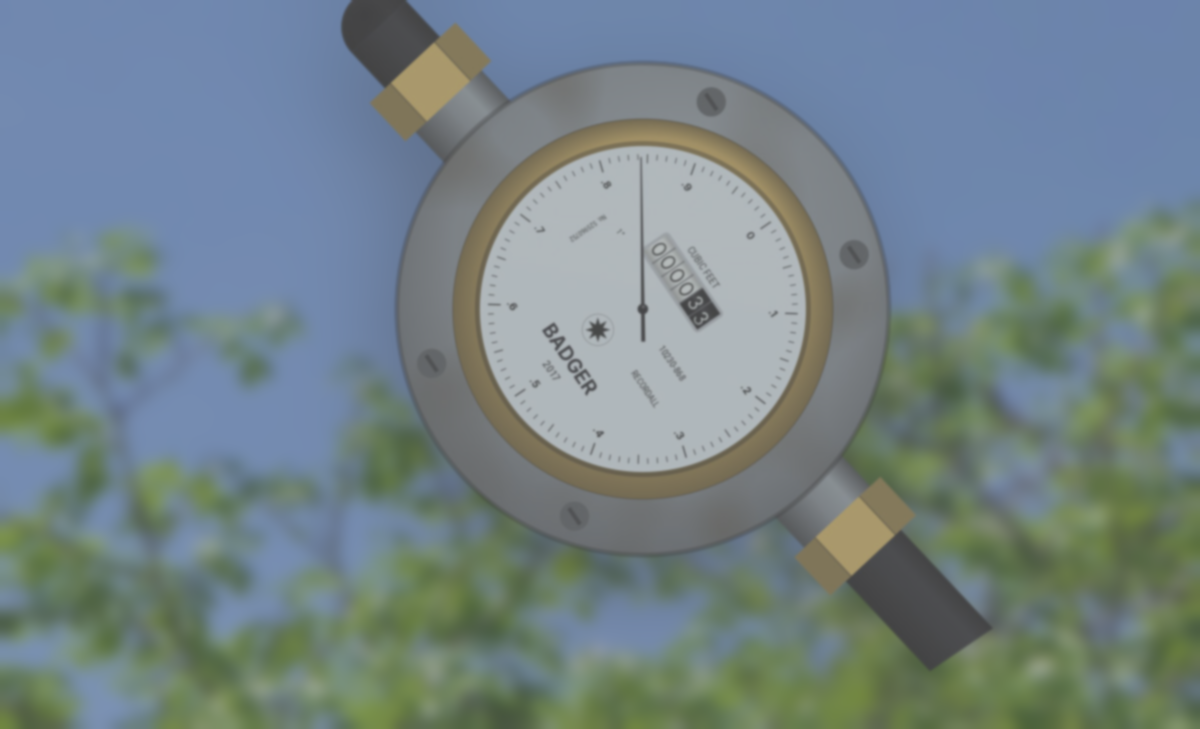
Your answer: 32.84 ft³
